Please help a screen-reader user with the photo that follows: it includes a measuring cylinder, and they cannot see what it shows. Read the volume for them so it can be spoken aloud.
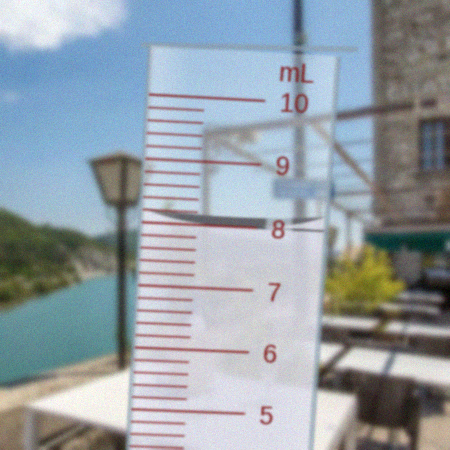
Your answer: 8 mL
